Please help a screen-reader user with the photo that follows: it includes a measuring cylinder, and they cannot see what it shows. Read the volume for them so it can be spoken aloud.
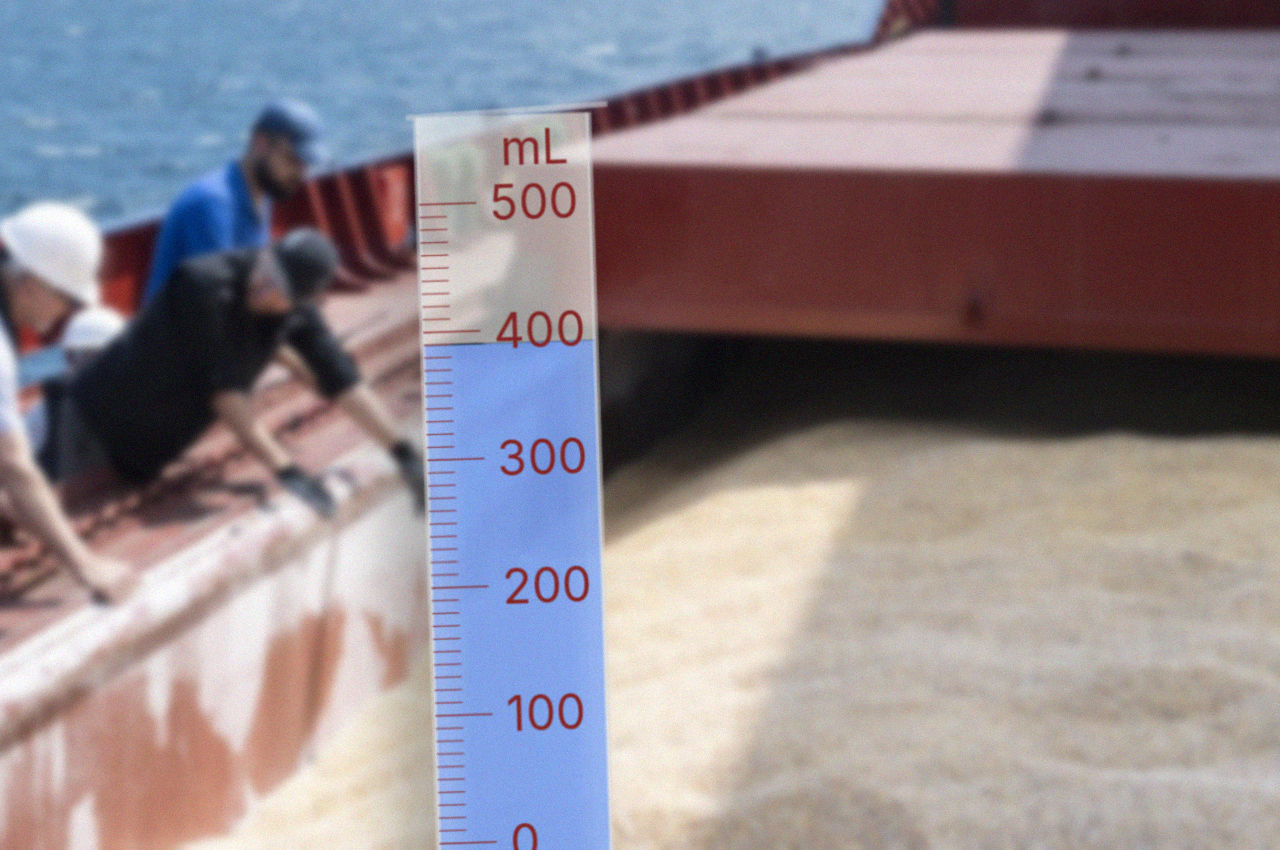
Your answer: 390 mL
